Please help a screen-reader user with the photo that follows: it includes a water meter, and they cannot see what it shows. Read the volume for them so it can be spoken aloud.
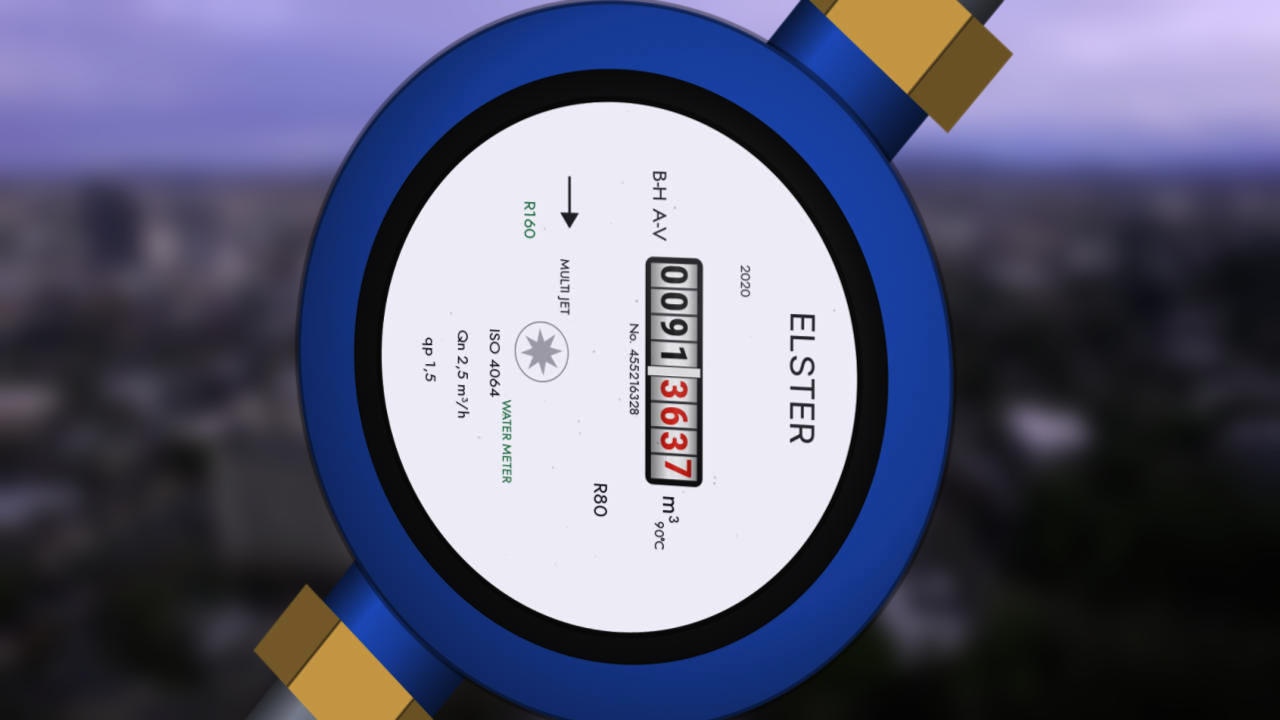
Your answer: 91.3637 m³
